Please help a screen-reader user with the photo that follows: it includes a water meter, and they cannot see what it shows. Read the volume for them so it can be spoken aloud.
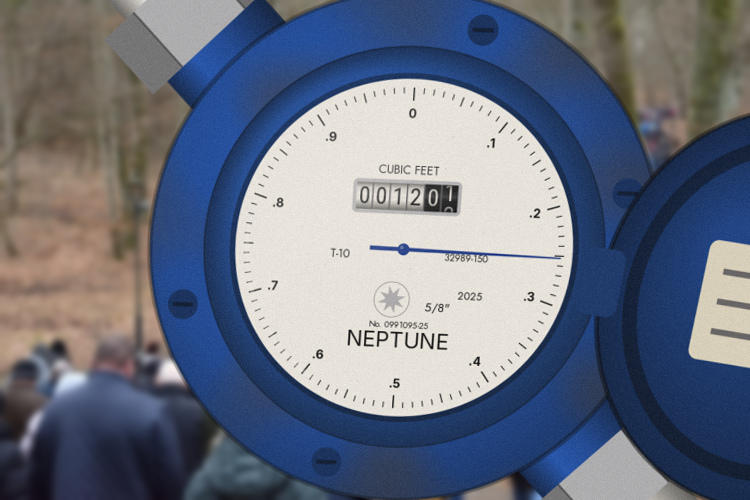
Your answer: 1201.25 ft³
